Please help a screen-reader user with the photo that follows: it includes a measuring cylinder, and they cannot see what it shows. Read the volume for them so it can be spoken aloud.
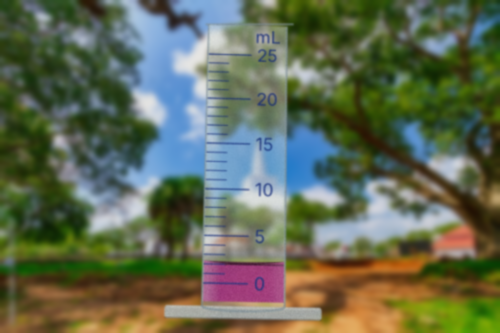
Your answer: 2 mL
